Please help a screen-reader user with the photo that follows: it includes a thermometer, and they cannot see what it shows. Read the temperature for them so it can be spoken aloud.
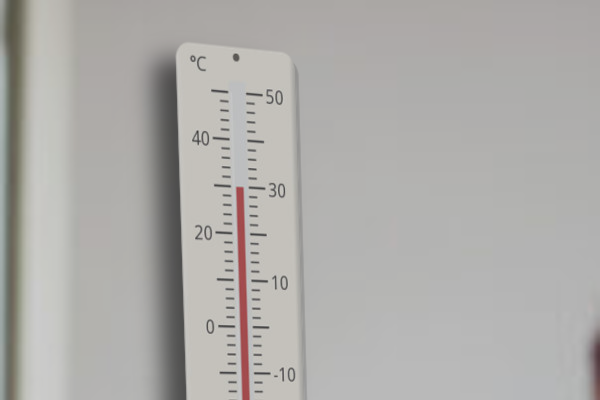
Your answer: 30 °C
